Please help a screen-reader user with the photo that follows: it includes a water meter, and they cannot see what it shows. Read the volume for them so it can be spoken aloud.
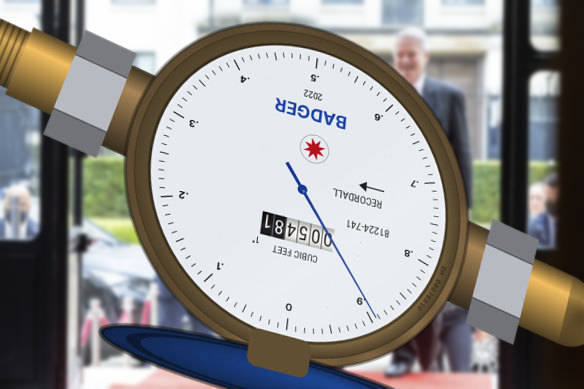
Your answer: 5480.89 ft³
